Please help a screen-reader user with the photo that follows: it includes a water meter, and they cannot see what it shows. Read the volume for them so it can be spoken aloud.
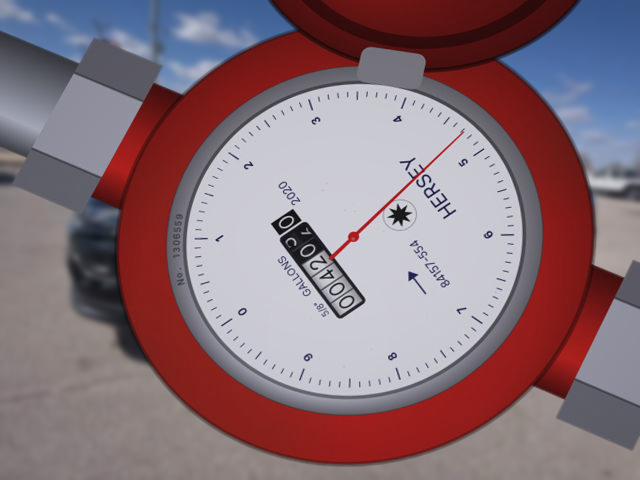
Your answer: 42054.7 gal
